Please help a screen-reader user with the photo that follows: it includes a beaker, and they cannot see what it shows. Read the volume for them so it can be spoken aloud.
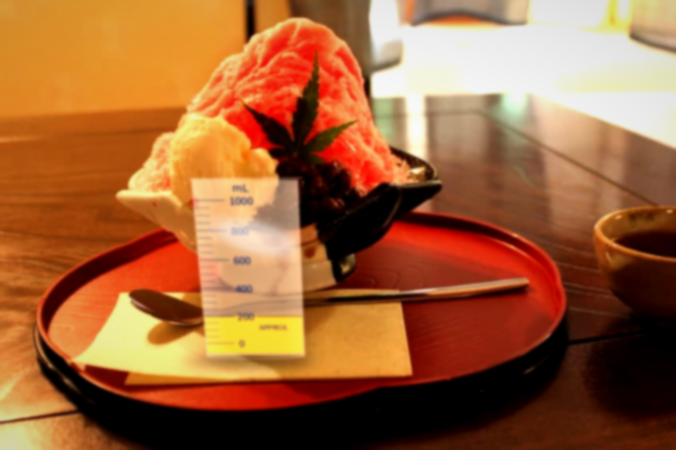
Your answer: 200 mL
